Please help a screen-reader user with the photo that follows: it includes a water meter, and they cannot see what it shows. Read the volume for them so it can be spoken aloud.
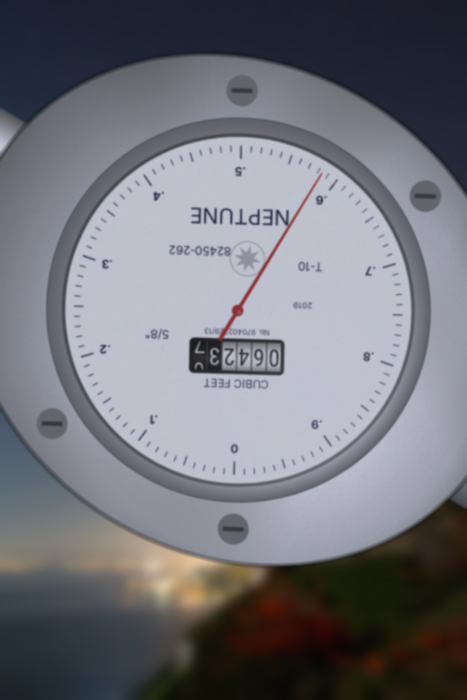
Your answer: 64236.58 ft³
